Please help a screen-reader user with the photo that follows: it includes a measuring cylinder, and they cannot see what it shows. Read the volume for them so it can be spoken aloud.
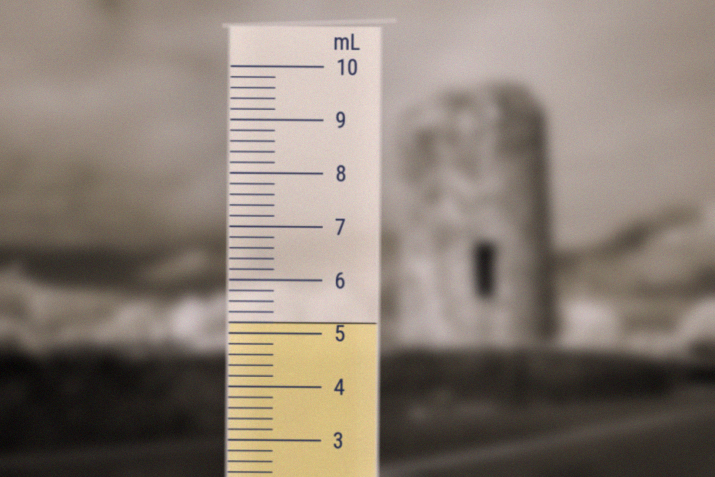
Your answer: 5.2 mL
